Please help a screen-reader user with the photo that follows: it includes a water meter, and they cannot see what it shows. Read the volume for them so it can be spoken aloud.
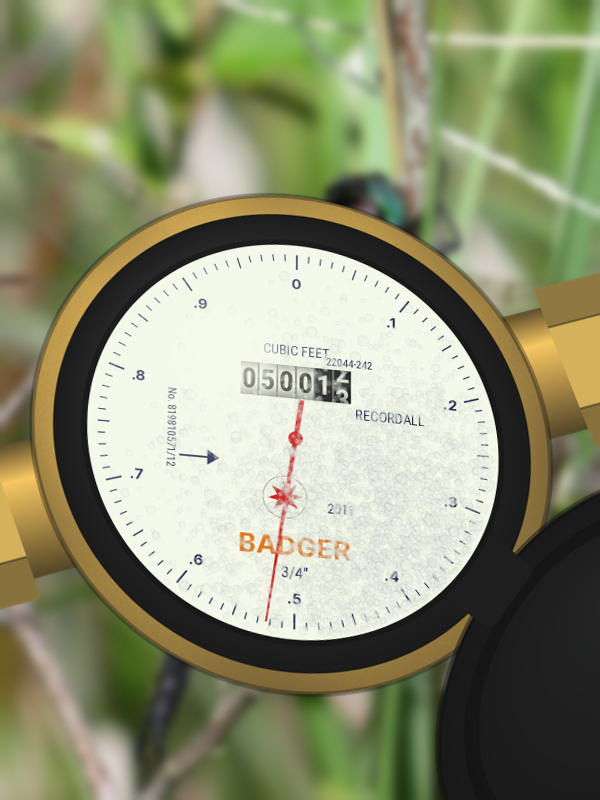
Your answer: 50012.52 ft³
